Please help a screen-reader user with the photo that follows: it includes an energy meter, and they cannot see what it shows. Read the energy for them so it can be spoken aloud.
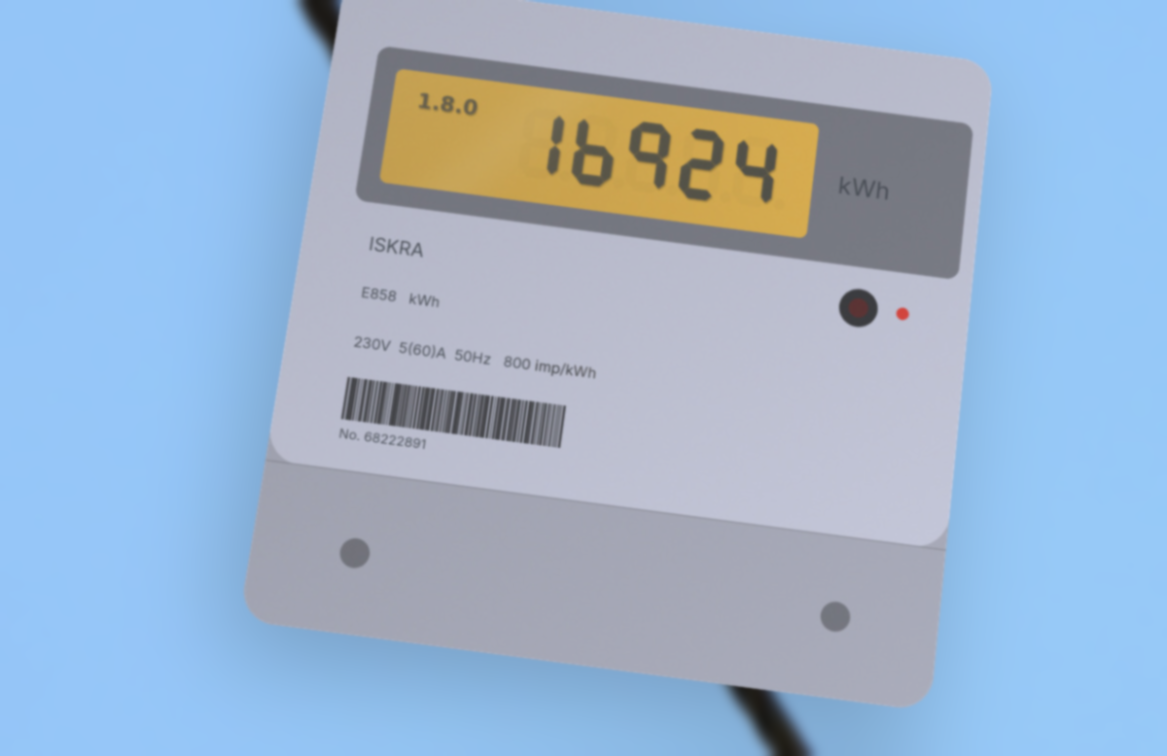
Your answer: 16924 kWh
